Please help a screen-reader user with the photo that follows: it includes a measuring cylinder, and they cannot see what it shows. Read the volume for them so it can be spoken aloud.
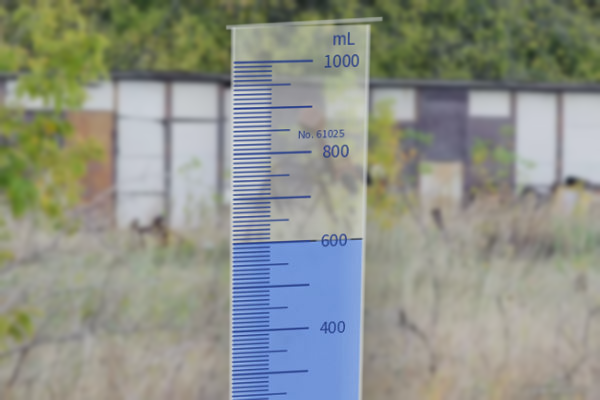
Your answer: 600 mL
